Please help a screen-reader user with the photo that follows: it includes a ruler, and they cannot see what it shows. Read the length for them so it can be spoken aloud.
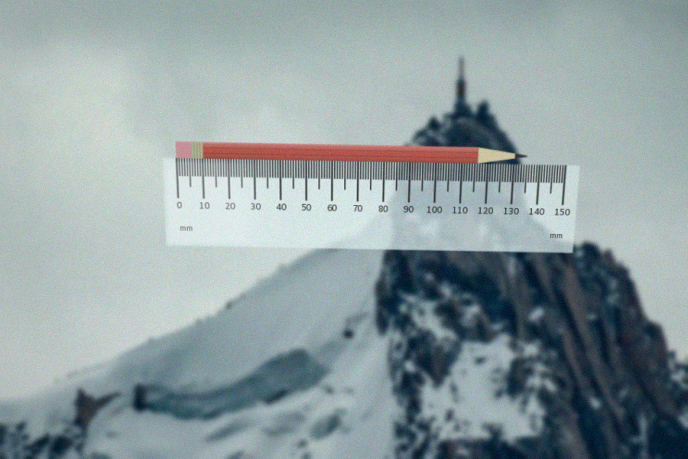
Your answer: 135 mm
